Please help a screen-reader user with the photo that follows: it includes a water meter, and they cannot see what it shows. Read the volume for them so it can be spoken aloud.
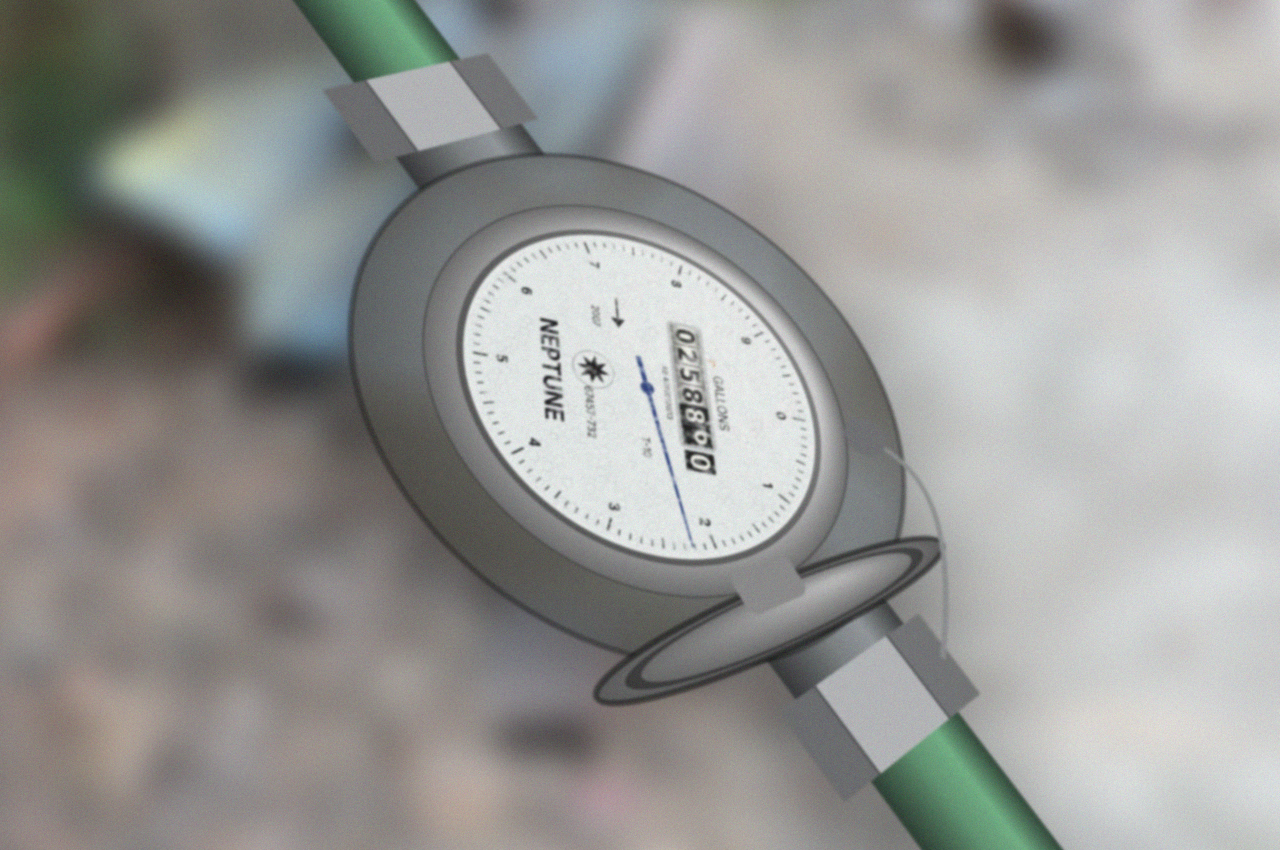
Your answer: 258862.2 gal
